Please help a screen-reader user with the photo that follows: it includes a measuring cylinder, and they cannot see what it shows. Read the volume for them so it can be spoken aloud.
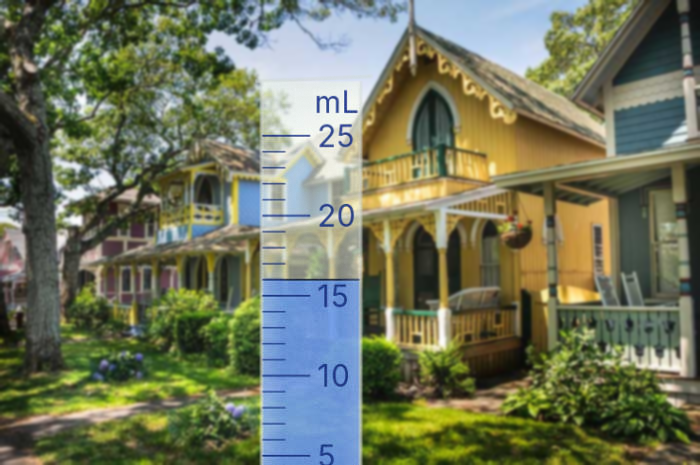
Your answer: 16 mL
